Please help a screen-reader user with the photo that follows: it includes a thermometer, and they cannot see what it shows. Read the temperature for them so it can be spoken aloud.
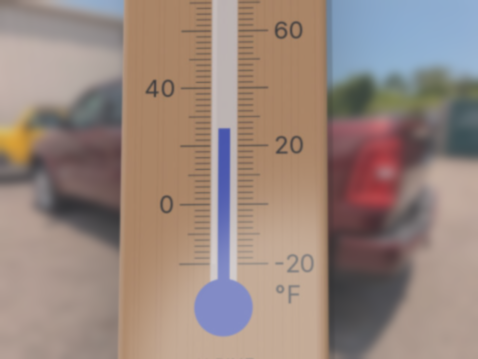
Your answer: 26 °F
